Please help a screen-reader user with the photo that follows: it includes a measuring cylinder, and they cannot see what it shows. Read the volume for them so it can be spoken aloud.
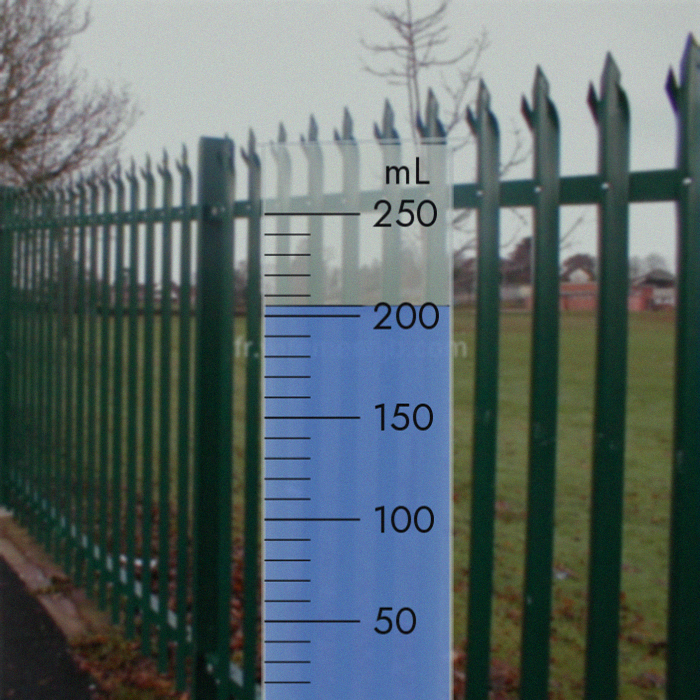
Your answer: 205 mL
